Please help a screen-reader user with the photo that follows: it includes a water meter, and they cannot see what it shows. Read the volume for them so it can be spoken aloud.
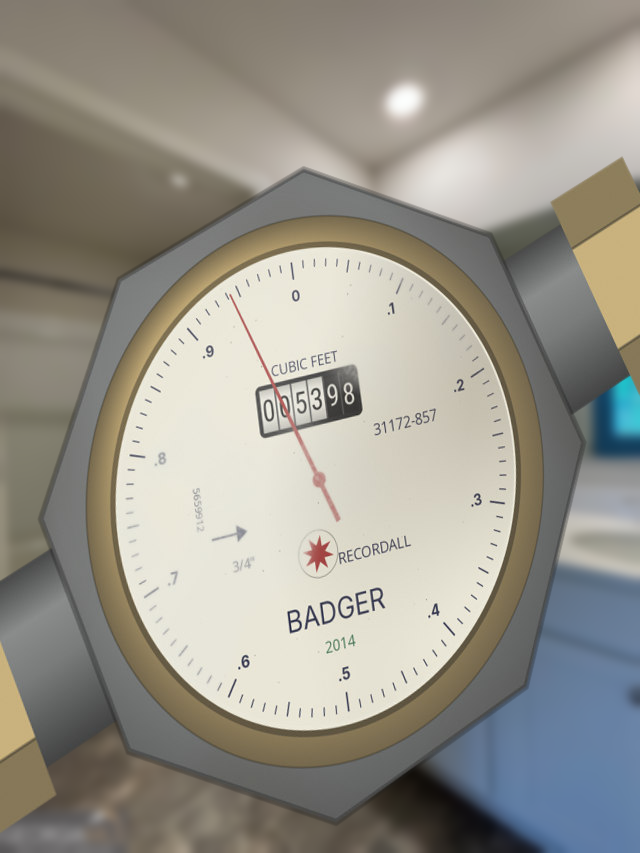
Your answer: 5397.94 ft³
